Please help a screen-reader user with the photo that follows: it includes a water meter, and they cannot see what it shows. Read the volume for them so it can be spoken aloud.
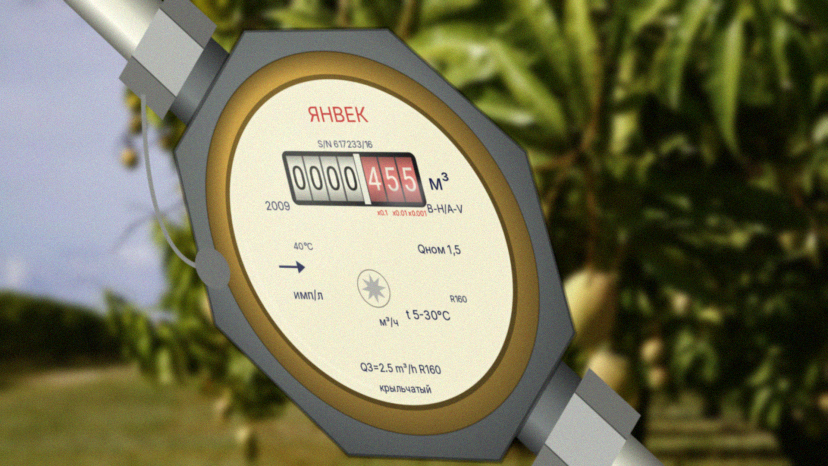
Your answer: 0.455 m³
